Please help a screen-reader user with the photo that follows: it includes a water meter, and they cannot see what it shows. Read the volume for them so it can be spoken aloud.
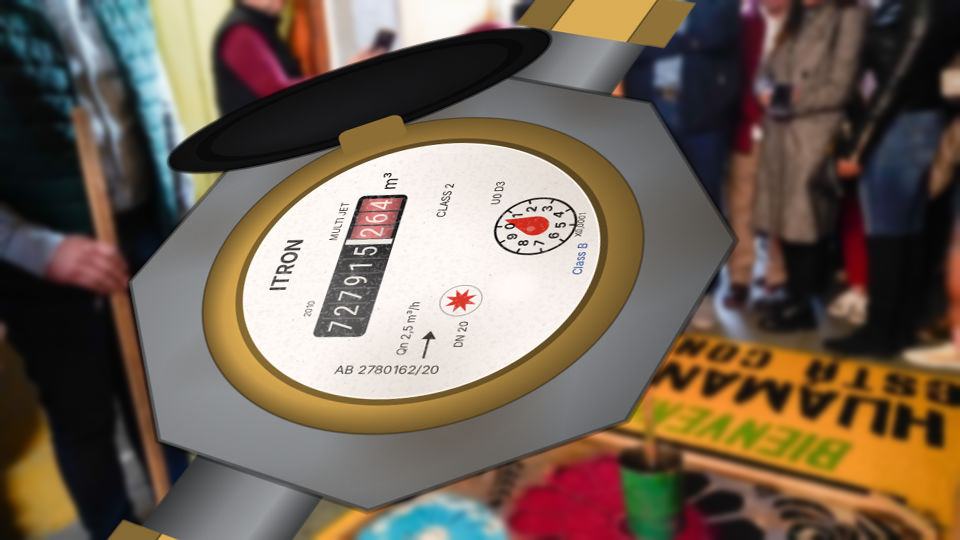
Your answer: 727915.2640 m³
